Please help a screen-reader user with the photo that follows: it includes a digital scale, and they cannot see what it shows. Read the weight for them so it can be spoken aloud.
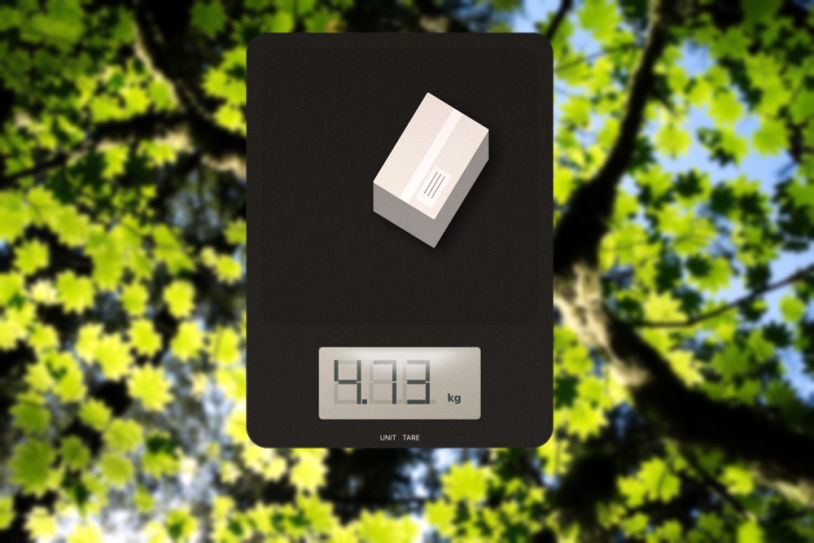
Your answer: 4.73 kg
